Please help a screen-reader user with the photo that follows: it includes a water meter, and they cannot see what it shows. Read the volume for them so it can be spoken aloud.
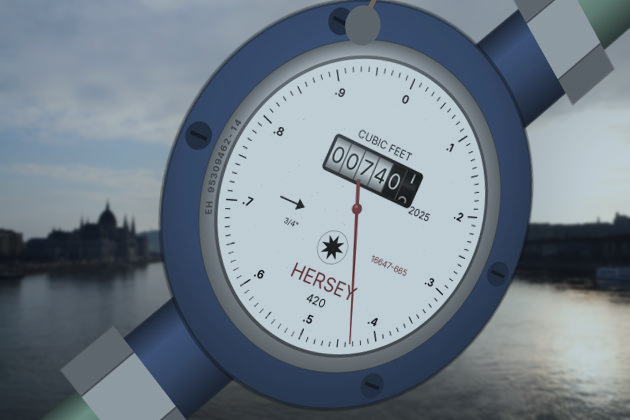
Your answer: 7401.43 ft³
